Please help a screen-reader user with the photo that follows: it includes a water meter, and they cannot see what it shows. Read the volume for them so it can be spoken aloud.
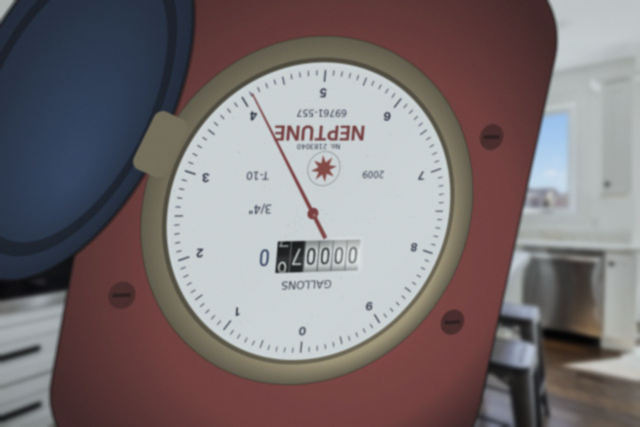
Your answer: 764.1 gal
